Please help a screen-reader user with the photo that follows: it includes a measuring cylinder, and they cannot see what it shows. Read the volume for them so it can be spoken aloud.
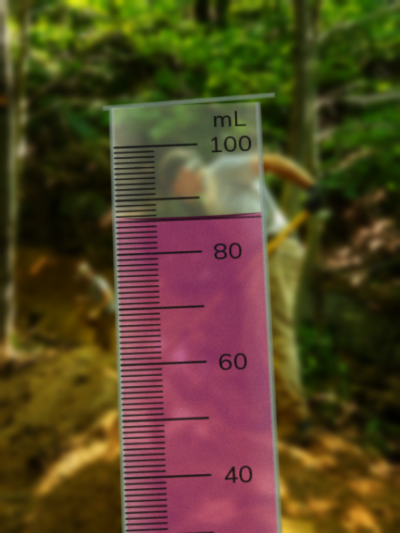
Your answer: 86 mL
